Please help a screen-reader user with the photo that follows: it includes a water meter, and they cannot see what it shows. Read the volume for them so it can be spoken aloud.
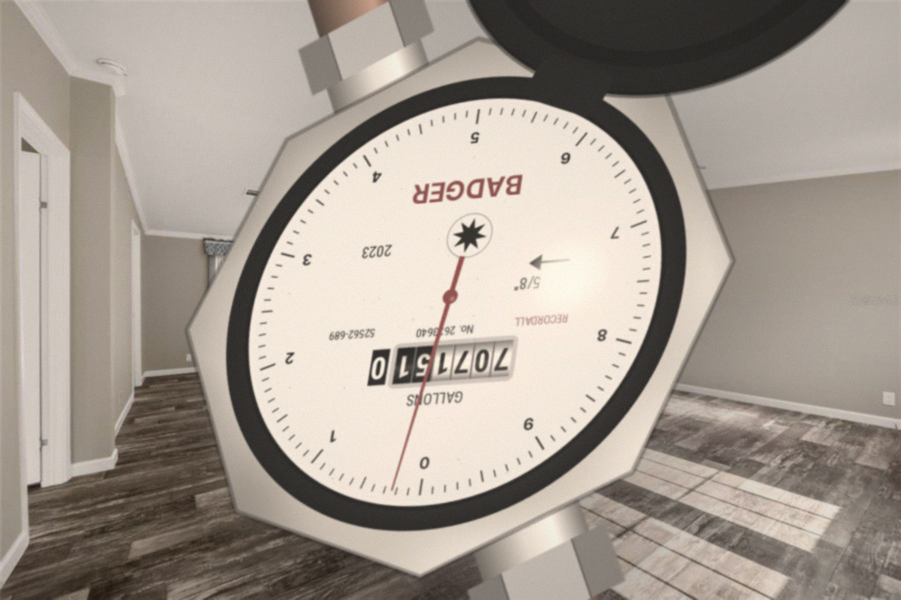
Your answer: 7071510.2 gal
